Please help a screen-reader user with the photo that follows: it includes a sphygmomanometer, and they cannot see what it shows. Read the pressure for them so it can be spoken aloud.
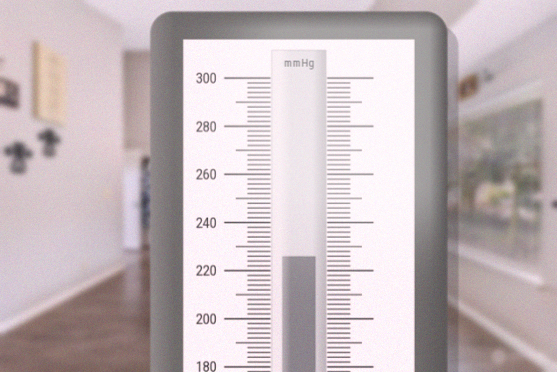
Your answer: 226 mmHg
